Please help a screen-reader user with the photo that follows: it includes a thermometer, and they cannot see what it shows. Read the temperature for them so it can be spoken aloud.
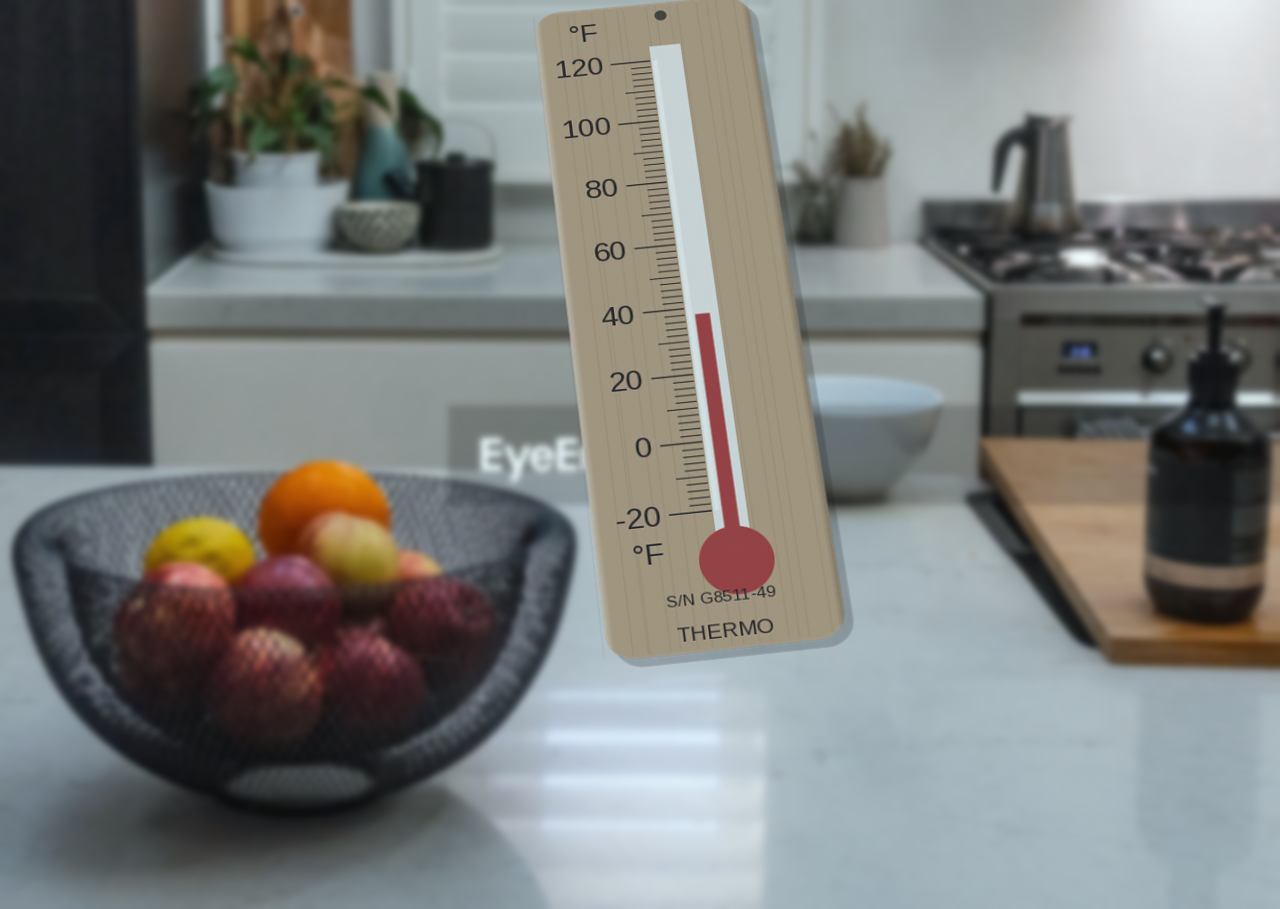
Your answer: 38 °F
